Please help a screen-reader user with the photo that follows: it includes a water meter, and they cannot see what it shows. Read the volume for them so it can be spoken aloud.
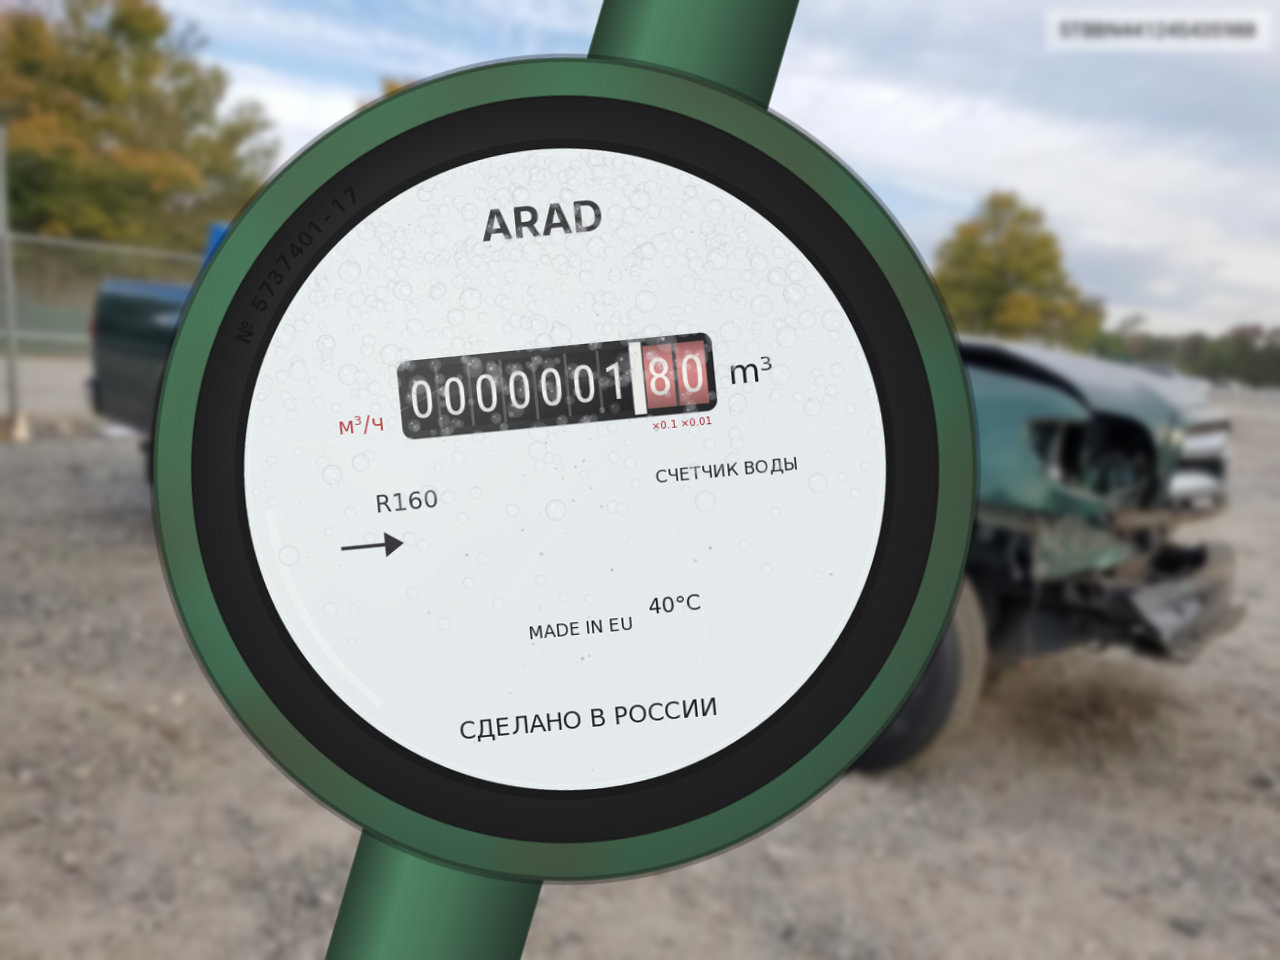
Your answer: 1.80 m³
